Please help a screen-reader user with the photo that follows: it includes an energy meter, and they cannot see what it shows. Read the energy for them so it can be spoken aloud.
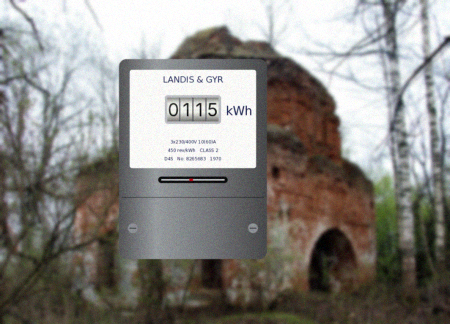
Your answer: 115 kWh
